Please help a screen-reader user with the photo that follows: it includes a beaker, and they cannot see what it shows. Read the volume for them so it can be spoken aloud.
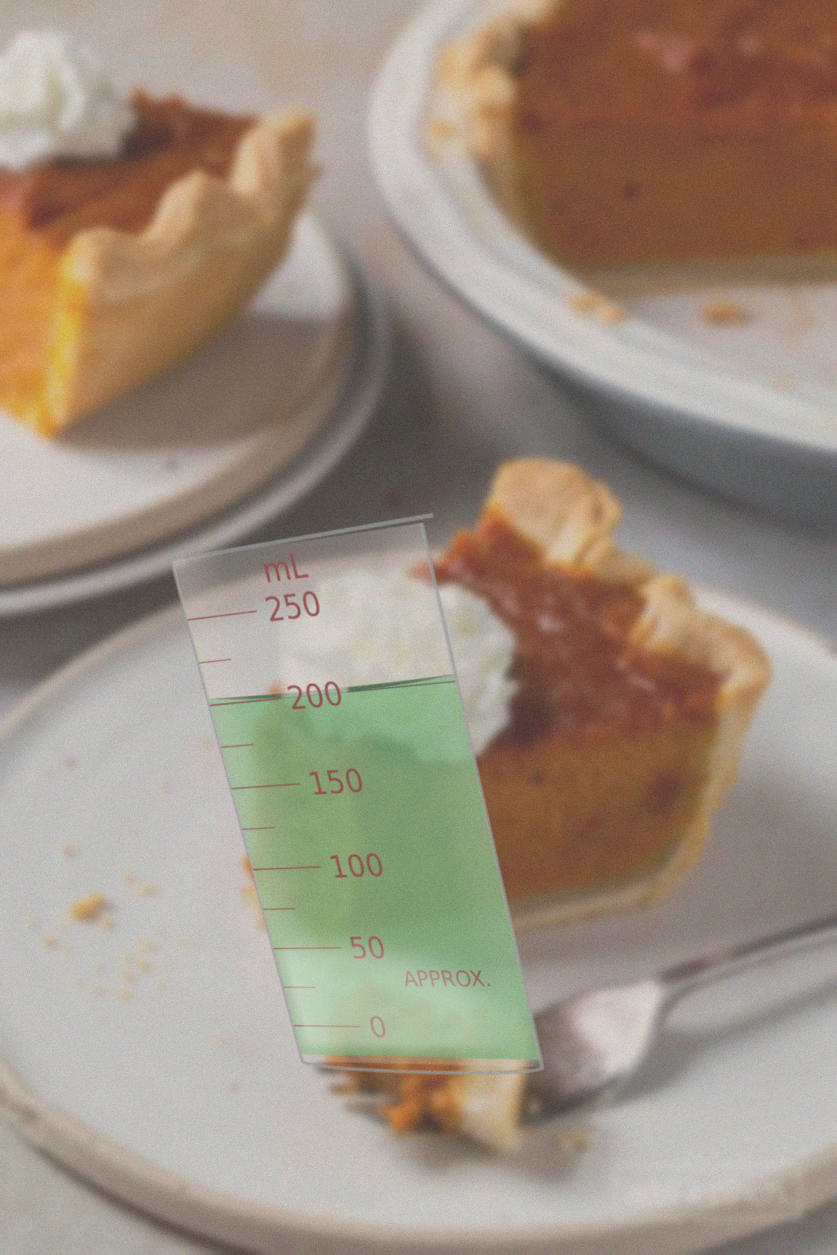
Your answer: 200 mL
